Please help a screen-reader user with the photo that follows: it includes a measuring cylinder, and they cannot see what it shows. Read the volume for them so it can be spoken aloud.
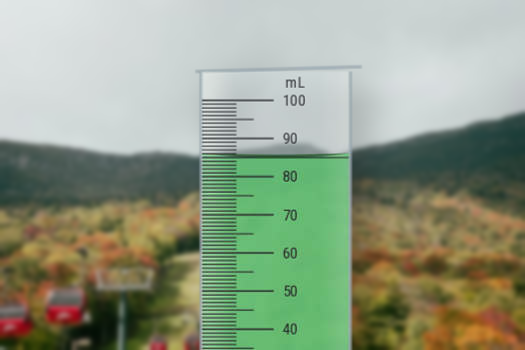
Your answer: 85 mL
